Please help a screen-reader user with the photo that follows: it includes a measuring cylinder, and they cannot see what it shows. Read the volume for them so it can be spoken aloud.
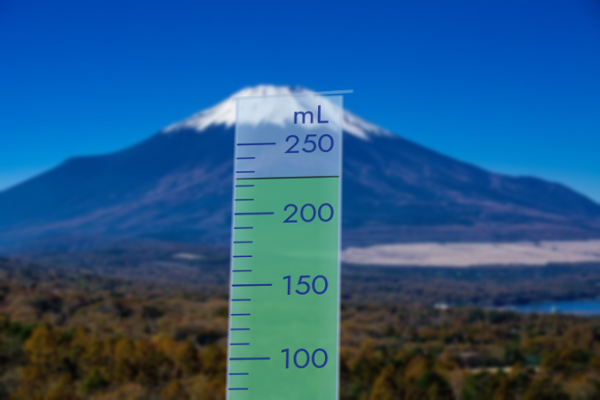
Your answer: 225 mL
